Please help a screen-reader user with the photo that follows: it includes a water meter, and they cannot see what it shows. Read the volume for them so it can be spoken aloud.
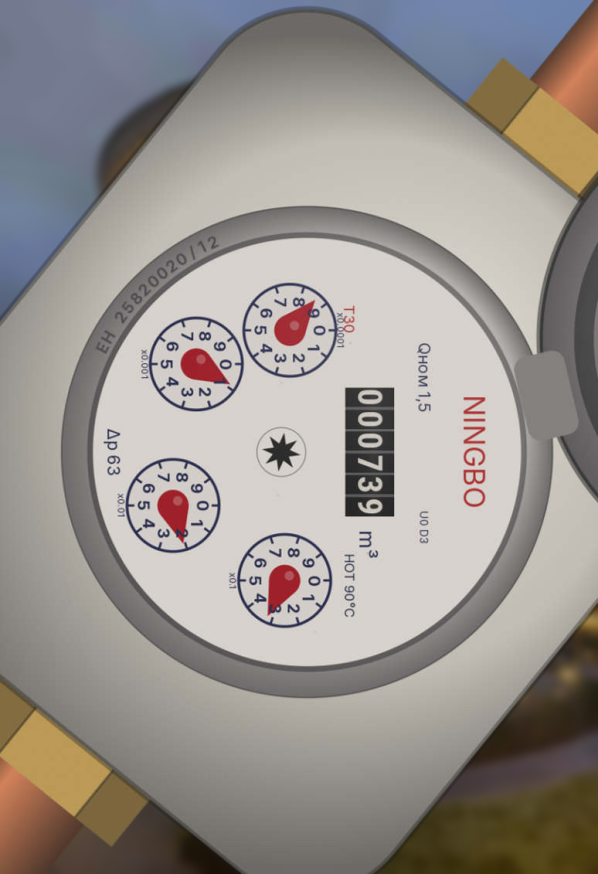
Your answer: 739.3208 m³
